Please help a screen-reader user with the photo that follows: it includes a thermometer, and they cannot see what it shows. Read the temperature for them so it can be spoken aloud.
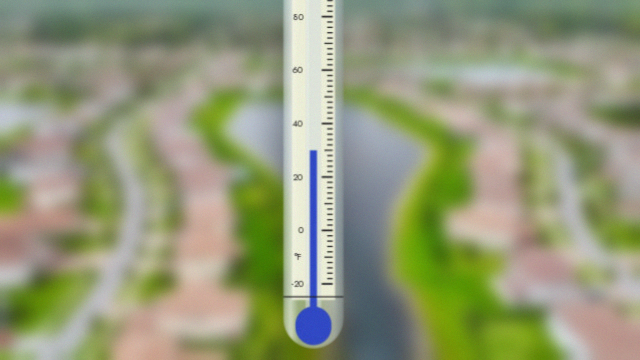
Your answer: 30 °F
